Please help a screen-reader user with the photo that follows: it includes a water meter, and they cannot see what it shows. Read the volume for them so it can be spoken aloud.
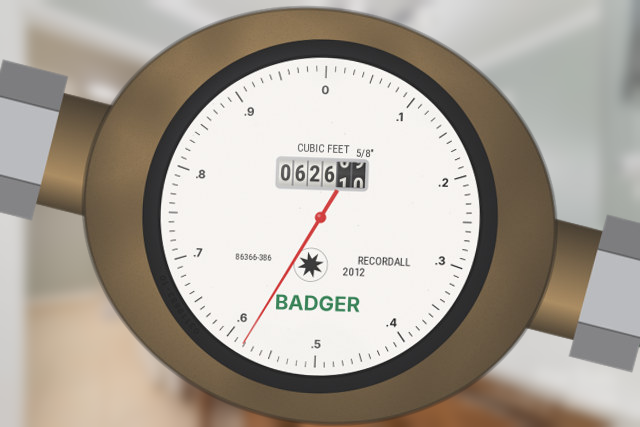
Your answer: 62609.58 ft³
